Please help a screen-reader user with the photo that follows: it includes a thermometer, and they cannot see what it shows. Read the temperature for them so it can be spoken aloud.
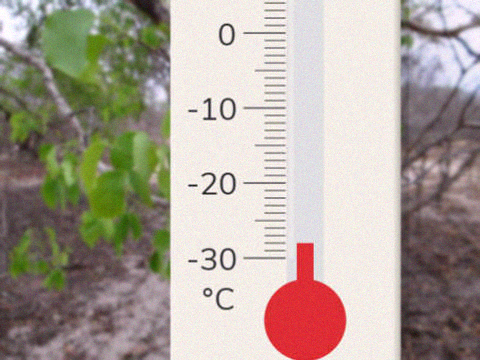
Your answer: -28 °C
